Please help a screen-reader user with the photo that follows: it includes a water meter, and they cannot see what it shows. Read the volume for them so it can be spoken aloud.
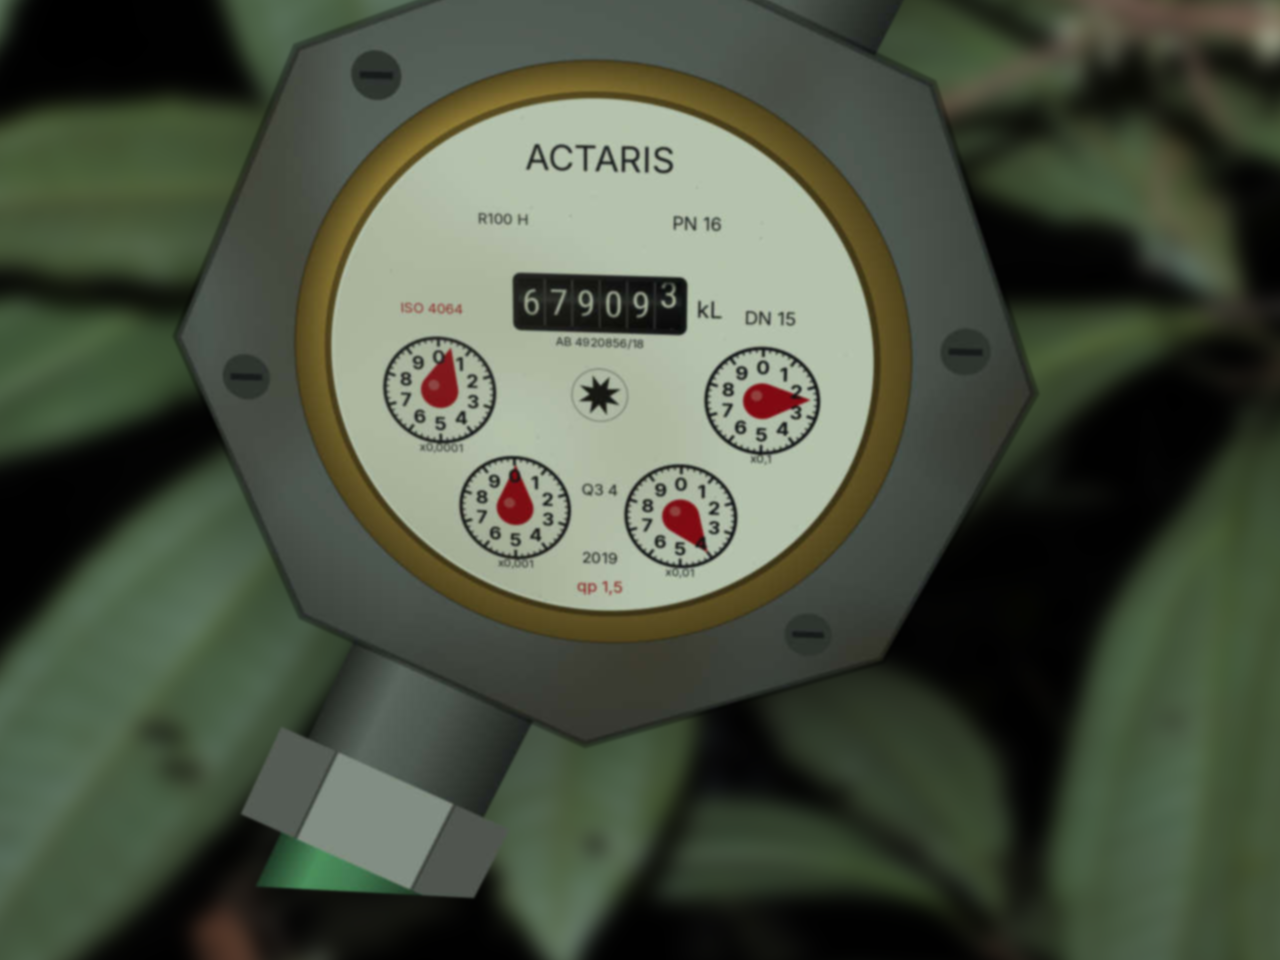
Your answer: 679093.2400 kL
